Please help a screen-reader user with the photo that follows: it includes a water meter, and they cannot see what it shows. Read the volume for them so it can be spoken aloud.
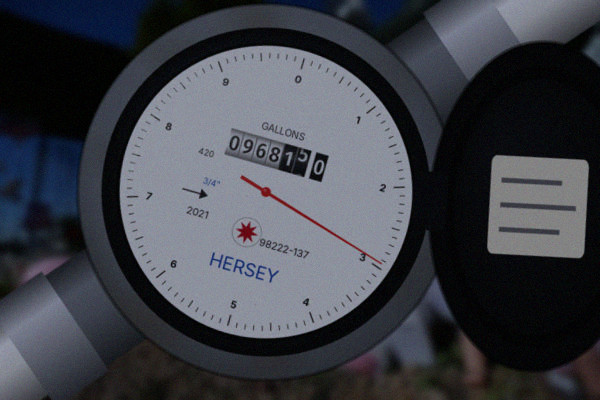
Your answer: 968152.9 gal
